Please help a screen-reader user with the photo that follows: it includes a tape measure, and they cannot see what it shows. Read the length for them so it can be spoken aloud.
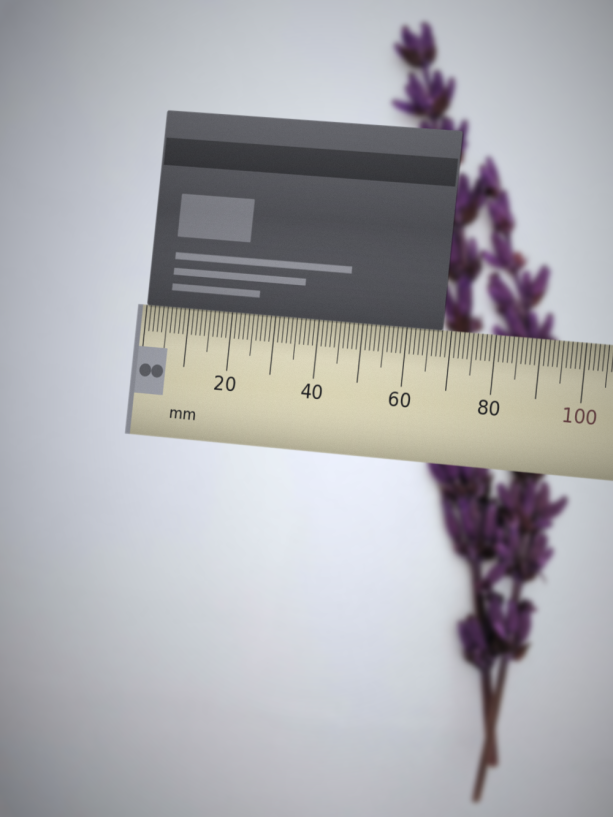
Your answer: 68 mm
